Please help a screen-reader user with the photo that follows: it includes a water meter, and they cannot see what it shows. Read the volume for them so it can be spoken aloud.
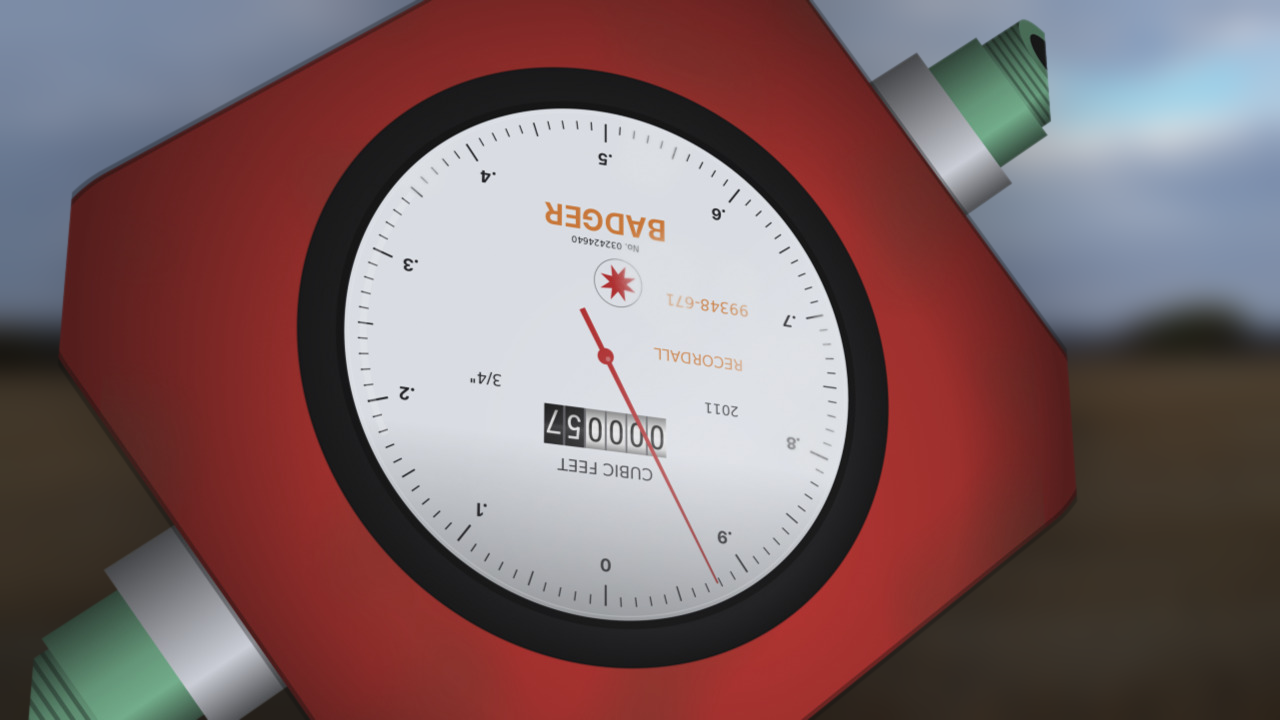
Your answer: 56.92 ft³
